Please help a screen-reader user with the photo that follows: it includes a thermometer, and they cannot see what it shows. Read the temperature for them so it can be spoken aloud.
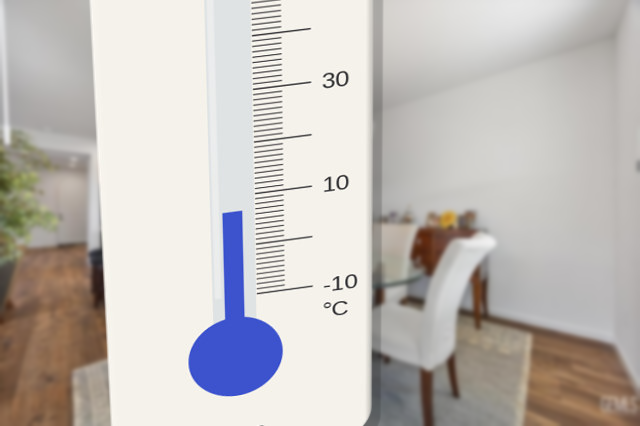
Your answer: 7 °C
